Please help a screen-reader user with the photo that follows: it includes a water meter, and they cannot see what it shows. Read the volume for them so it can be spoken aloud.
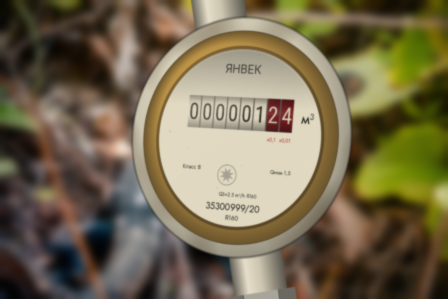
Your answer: 1.24 m³
